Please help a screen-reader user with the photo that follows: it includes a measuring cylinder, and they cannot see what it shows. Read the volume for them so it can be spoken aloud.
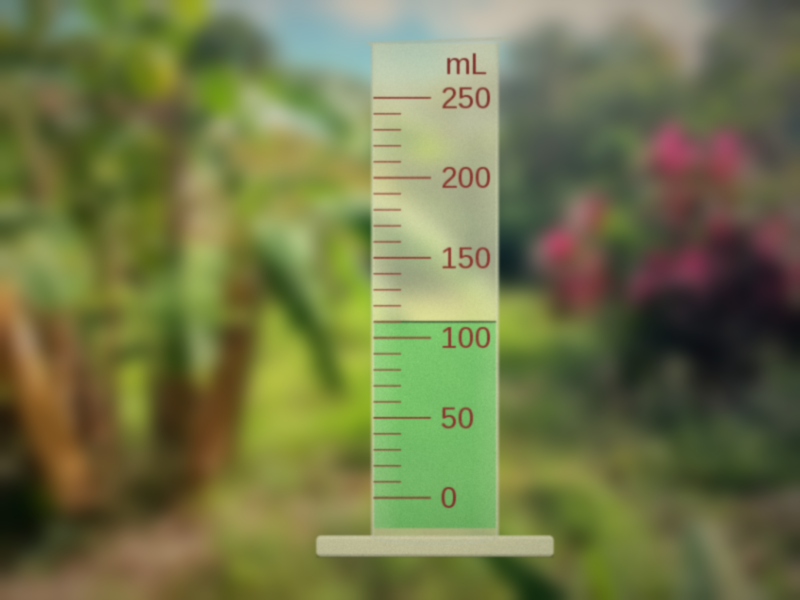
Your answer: 110 mL
